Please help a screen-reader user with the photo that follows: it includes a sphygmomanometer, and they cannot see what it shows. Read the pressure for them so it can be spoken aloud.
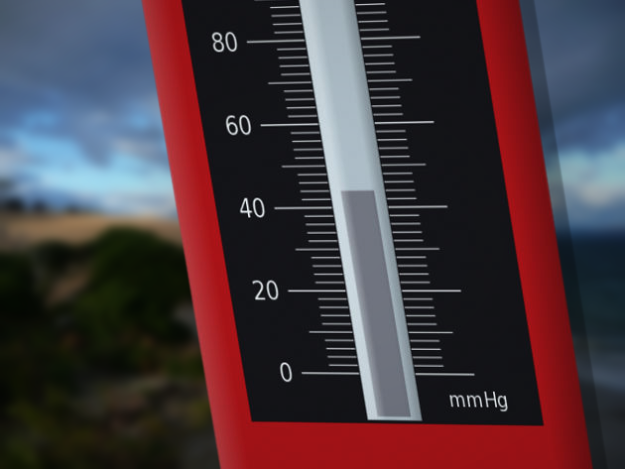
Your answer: 44 mmHg
